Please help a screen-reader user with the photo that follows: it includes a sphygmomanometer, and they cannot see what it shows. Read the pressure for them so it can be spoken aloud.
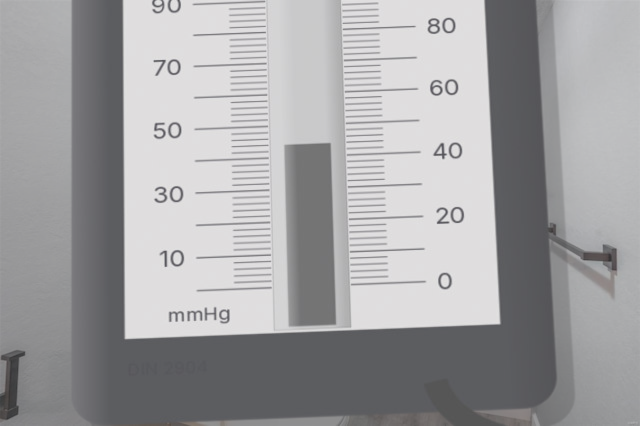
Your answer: 44 mmHg
